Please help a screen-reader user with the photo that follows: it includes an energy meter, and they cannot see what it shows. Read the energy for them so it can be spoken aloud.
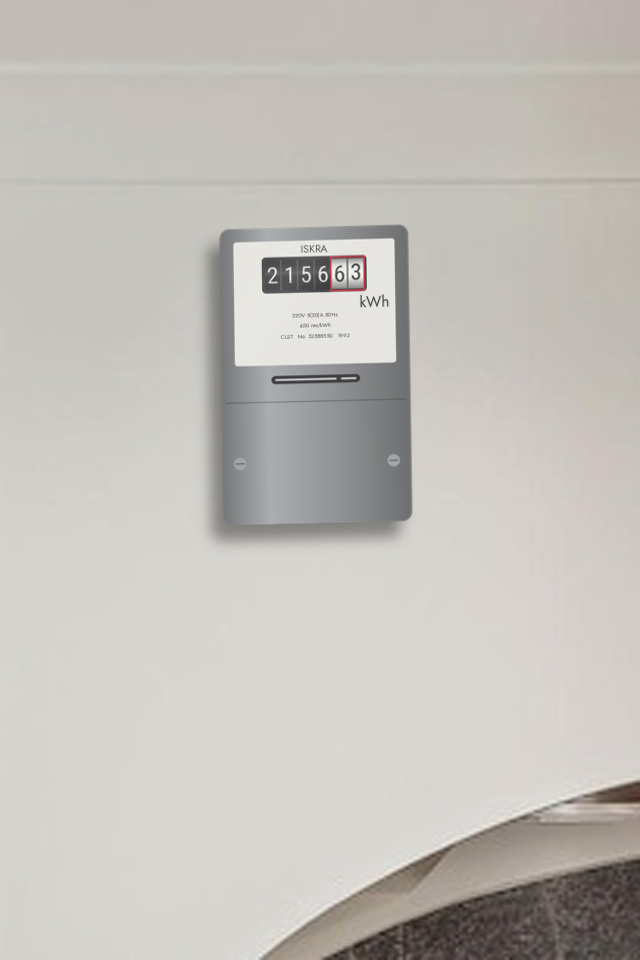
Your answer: 2156.63 kWh
